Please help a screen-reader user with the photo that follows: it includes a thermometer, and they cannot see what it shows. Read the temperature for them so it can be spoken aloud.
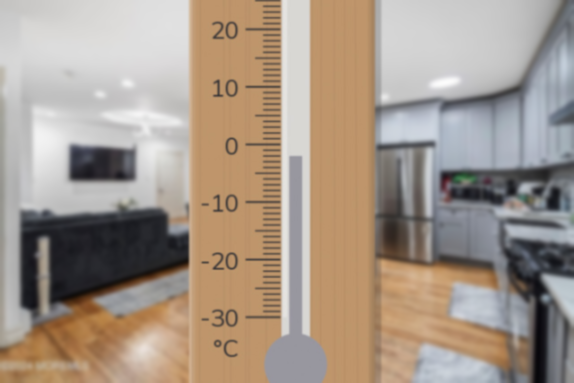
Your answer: -2 °C
